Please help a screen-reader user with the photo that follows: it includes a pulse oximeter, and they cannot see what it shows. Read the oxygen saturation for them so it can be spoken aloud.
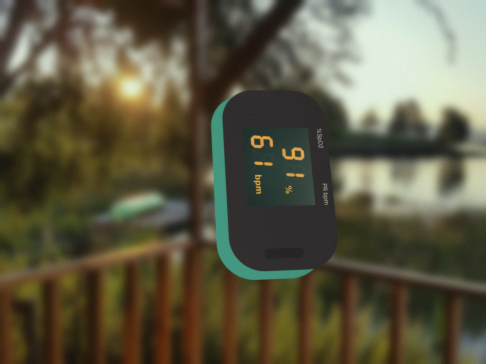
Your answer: 91 %
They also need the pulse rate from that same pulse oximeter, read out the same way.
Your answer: 61 bpm
